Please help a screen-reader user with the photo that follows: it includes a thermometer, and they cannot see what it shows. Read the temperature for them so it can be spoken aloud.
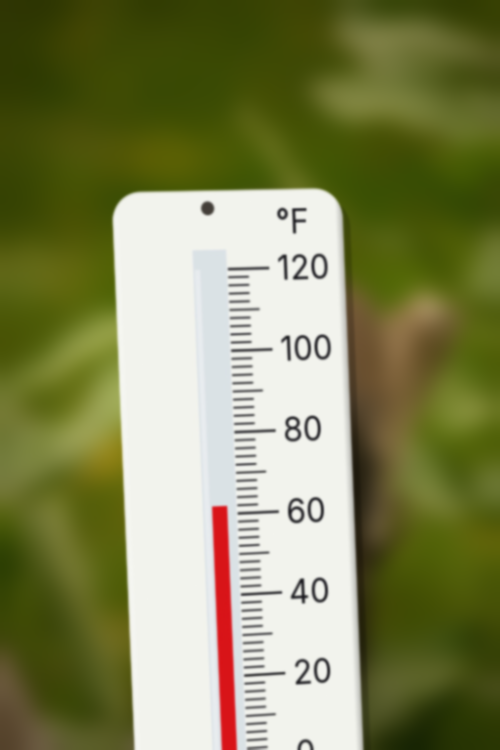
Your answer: 62 °F
